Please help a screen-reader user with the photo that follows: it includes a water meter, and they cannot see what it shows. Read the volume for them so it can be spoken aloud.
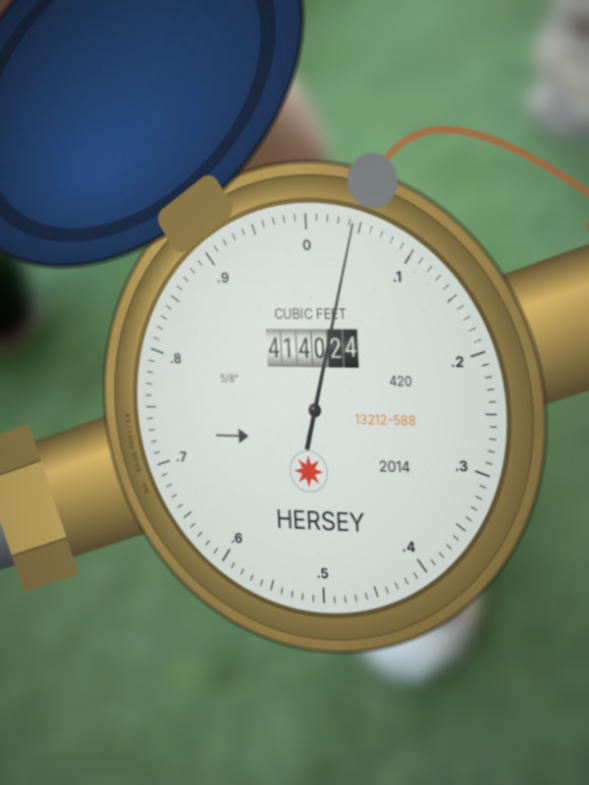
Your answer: 414024.04 ft³
